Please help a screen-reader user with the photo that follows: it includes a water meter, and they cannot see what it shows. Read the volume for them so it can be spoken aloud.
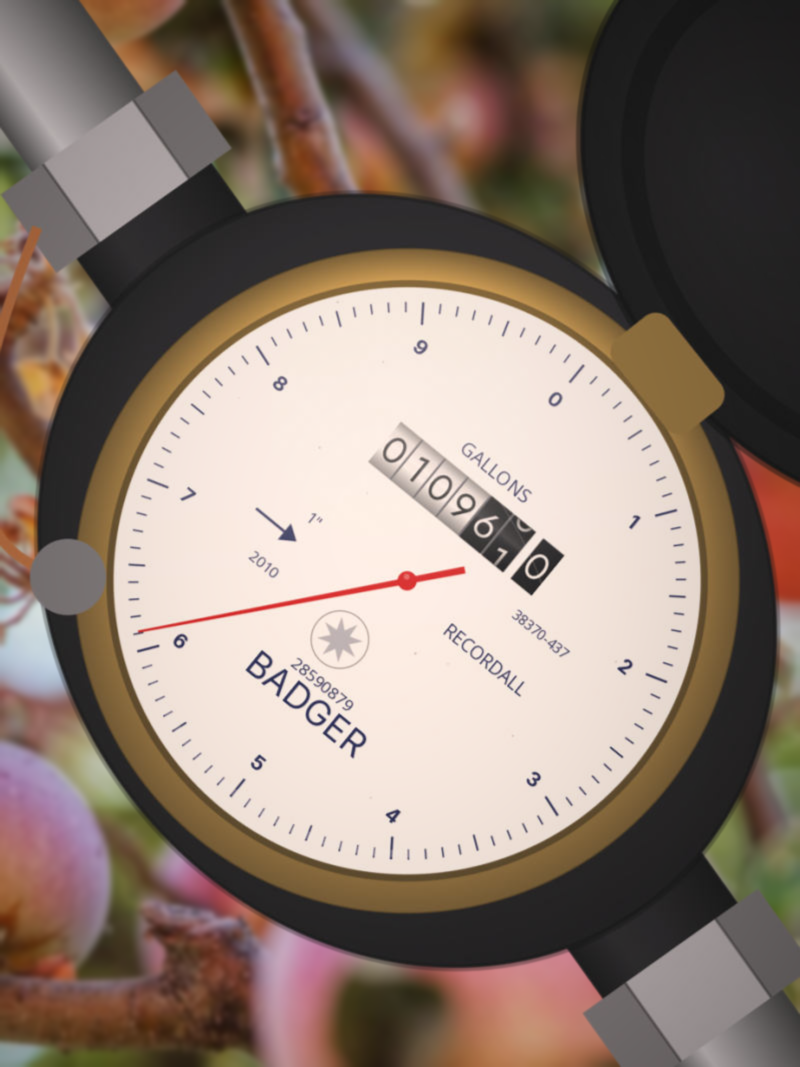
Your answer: 109606.1 gal
